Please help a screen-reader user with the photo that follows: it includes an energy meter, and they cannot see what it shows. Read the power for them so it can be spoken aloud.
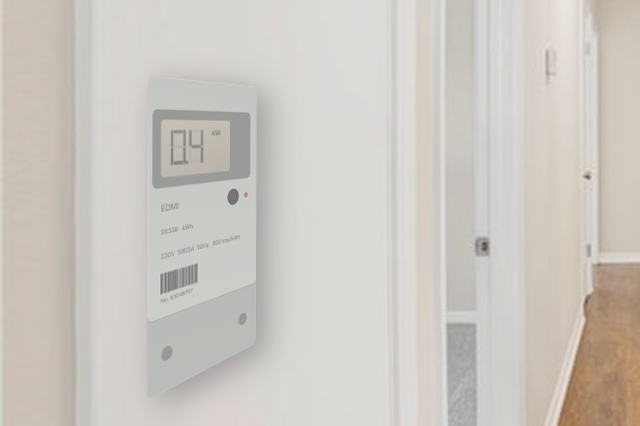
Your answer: 0.4 kW
